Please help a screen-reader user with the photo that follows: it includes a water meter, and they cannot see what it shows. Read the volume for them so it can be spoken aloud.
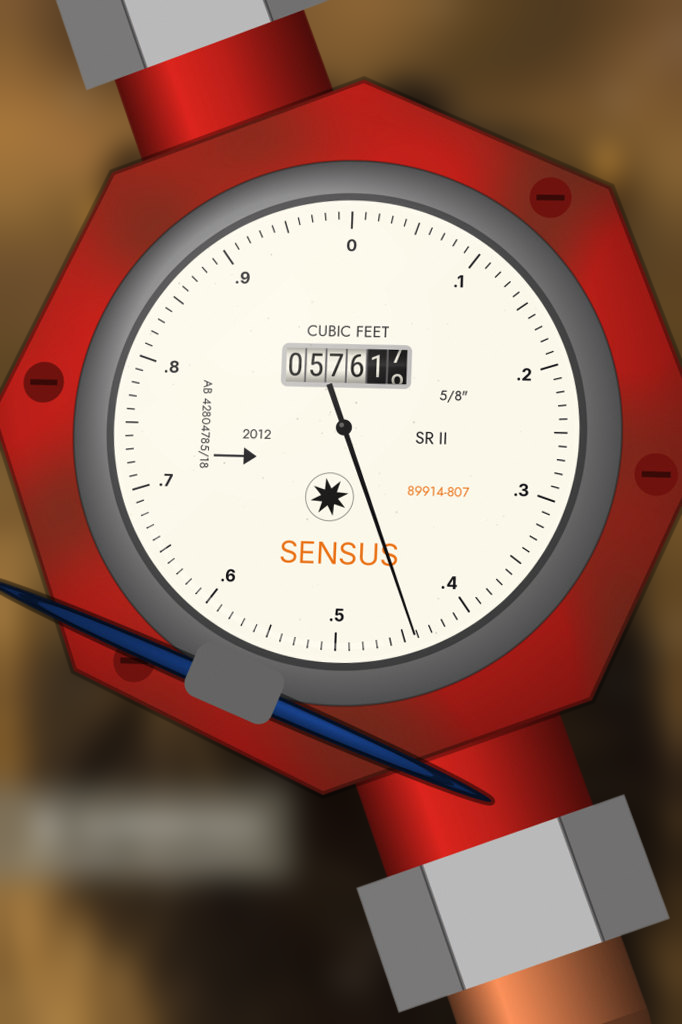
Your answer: 57617.44 ft³
